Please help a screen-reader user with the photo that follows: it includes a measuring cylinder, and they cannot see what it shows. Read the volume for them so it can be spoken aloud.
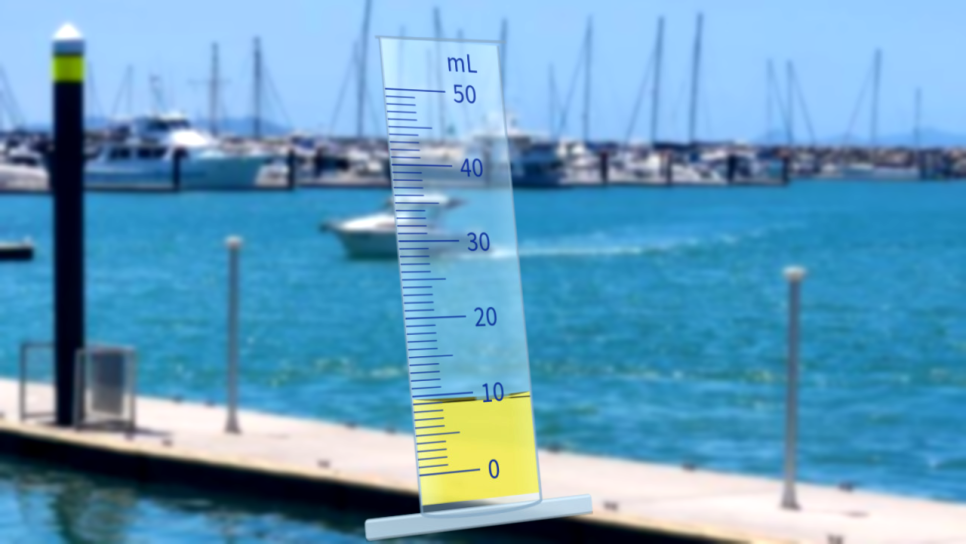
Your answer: 9 mL
